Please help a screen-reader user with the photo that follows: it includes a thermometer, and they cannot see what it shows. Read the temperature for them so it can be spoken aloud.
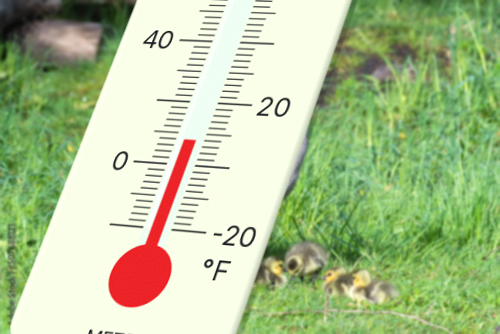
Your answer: 8 °F
